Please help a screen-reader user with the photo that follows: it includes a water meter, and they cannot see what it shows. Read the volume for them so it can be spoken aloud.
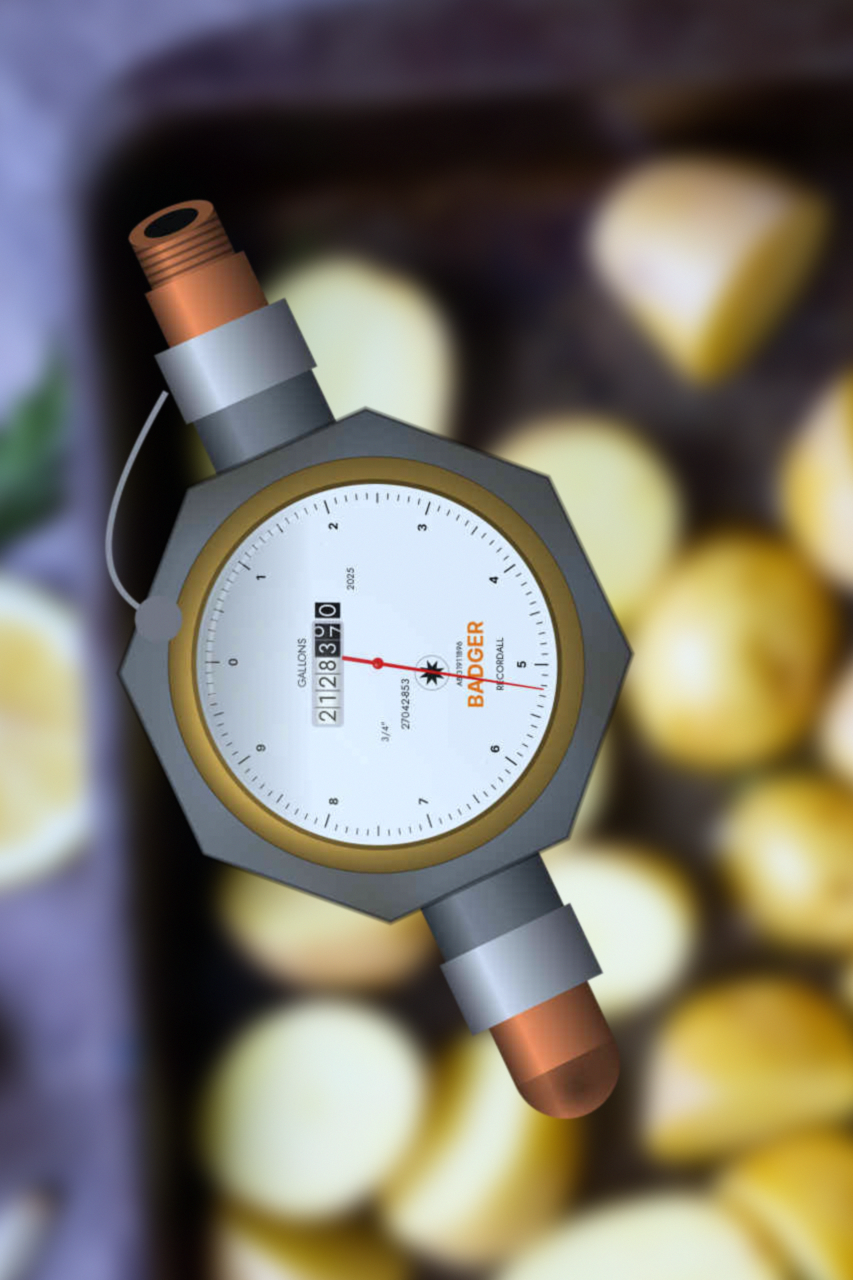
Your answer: 2128365.2 gal
